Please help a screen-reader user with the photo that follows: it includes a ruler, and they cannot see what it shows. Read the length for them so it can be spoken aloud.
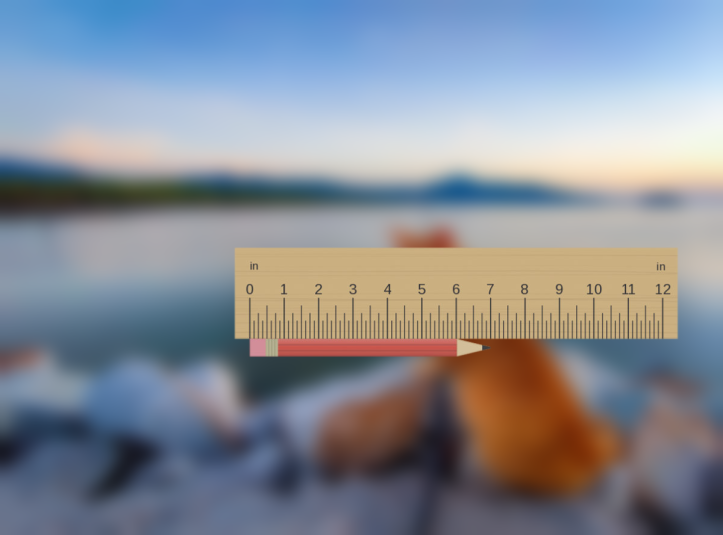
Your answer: 7 in
